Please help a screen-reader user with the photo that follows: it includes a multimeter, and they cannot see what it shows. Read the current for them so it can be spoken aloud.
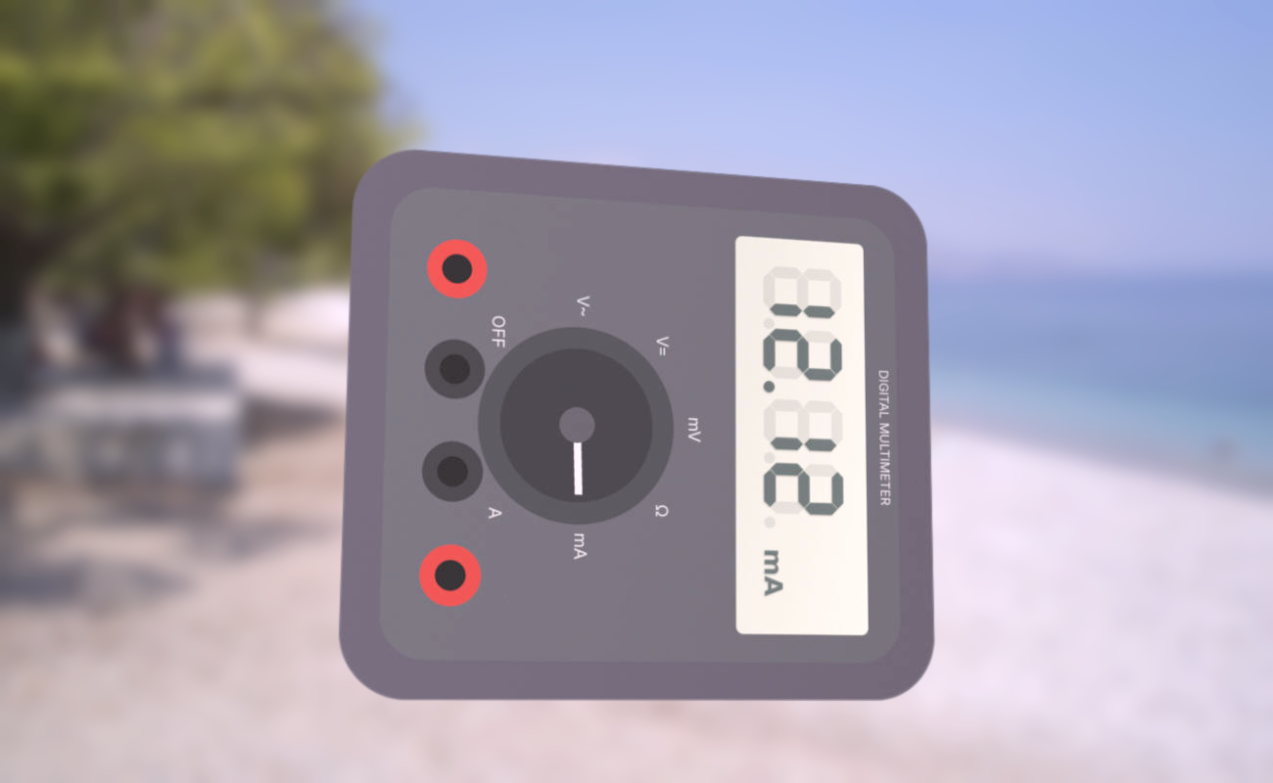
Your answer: 12.12 mA
